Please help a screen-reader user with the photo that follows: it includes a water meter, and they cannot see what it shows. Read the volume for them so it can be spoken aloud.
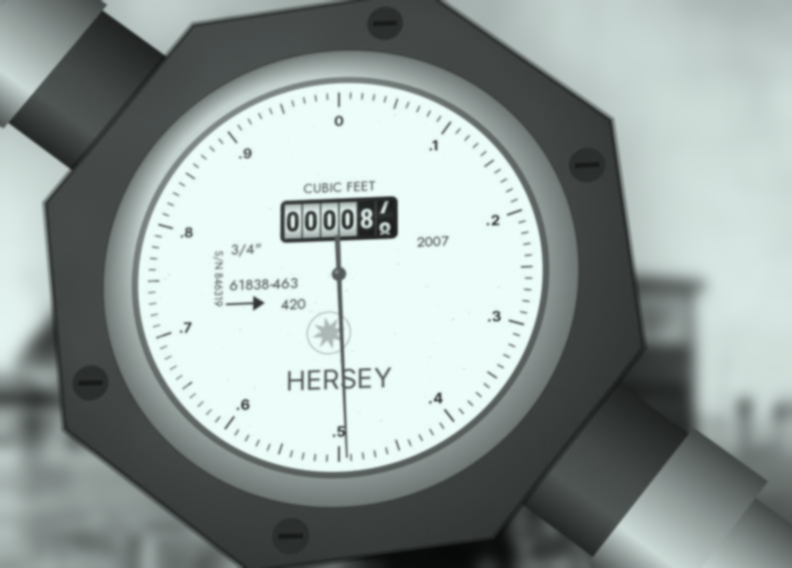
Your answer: 87.49 ft³
